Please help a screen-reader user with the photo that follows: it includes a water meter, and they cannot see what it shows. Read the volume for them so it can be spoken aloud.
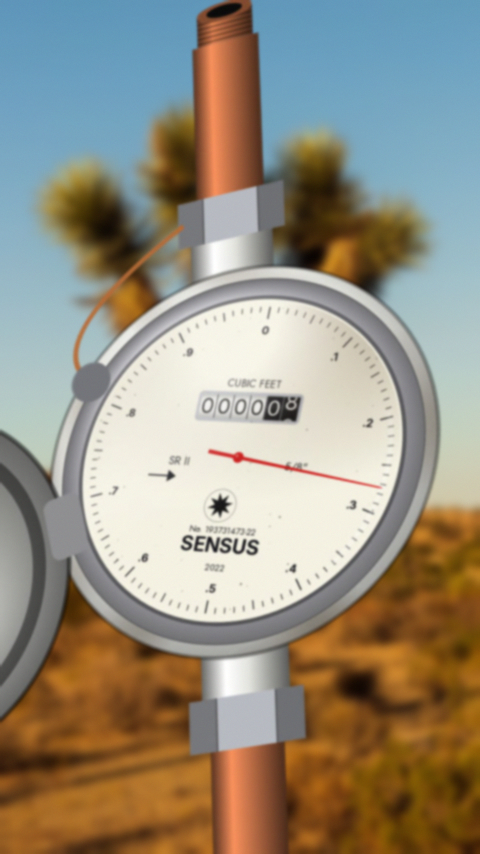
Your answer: 8.27 ft³
